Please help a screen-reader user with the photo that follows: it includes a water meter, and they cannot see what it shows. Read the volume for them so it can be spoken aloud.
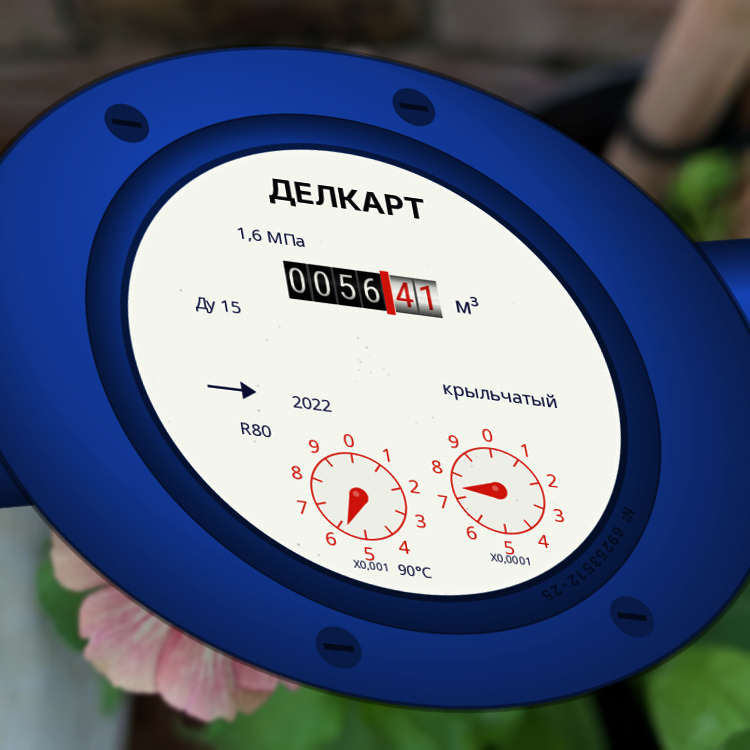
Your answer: 56.4157 m³
